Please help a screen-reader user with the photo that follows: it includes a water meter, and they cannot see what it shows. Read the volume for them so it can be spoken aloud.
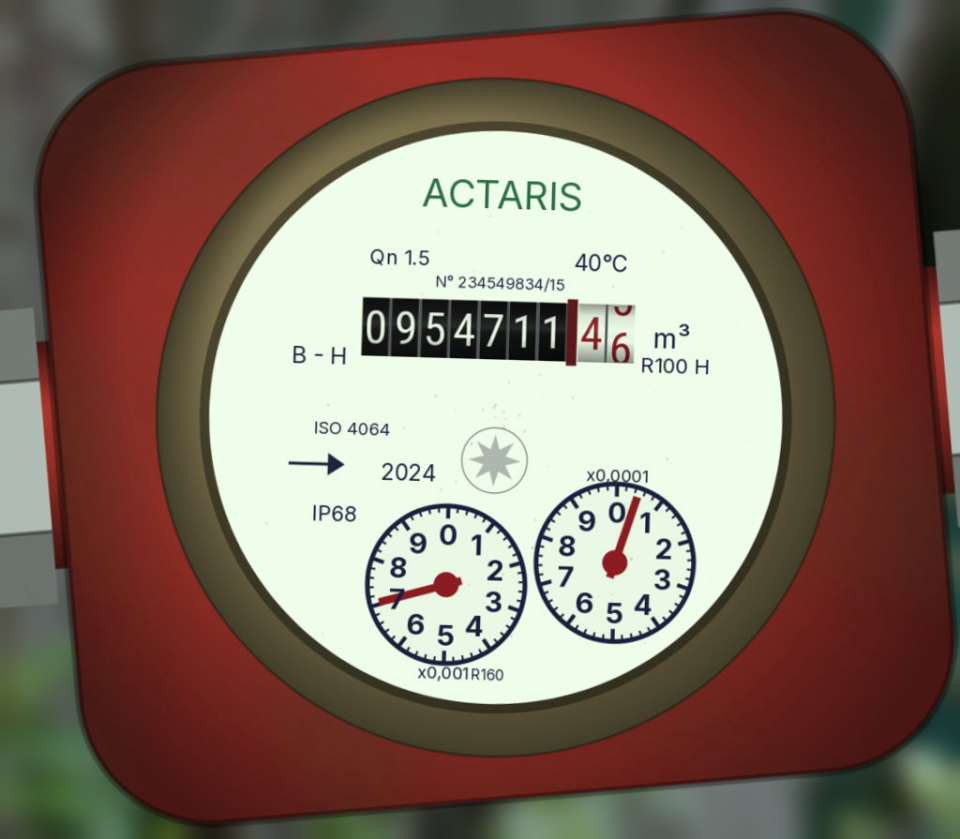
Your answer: 954711.4570 m³
